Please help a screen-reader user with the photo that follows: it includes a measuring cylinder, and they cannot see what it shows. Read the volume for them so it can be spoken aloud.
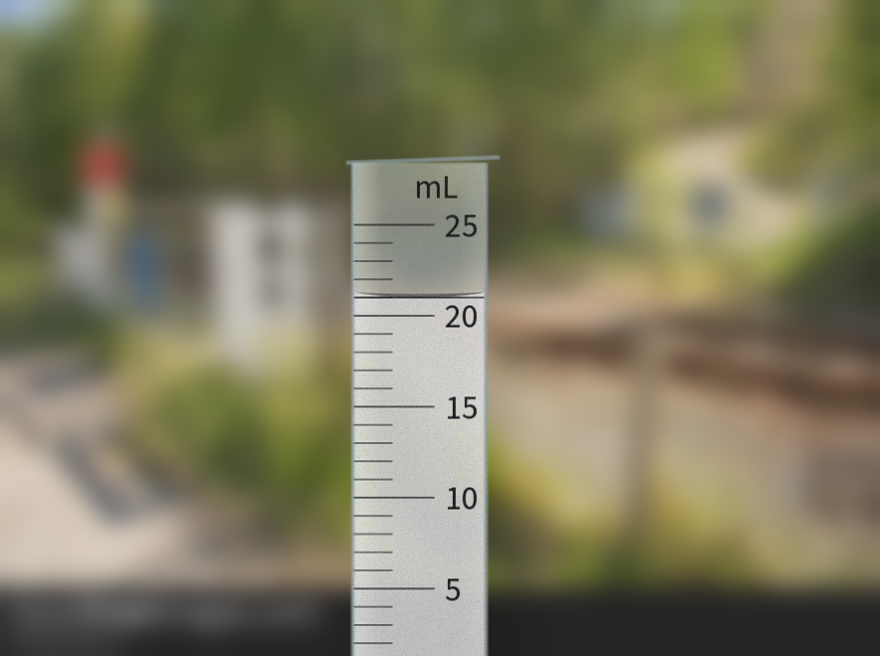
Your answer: 21 mL
